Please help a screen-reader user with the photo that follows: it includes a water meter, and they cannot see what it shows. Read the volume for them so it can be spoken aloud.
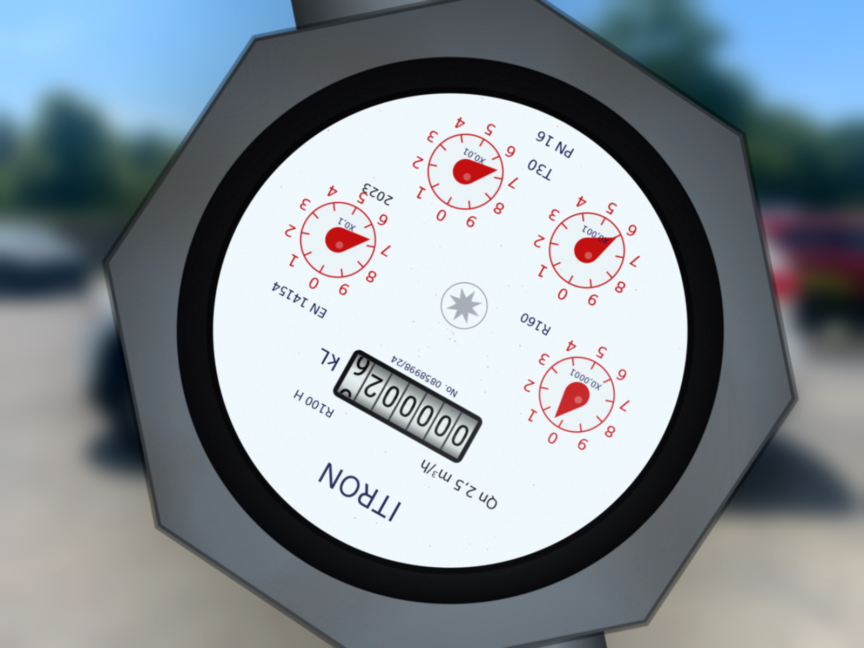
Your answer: 25.6660 kL
